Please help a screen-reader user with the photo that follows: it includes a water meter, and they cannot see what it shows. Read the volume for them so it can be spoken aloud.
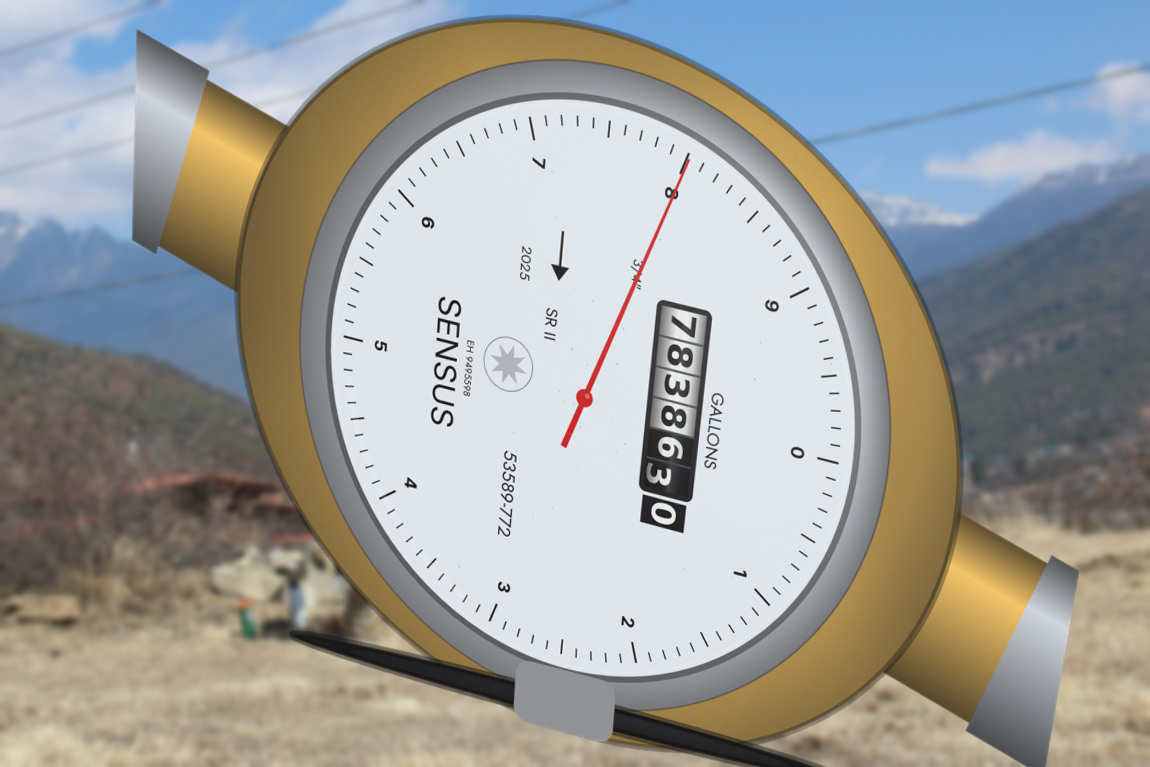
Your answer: 7838628.0 gal
